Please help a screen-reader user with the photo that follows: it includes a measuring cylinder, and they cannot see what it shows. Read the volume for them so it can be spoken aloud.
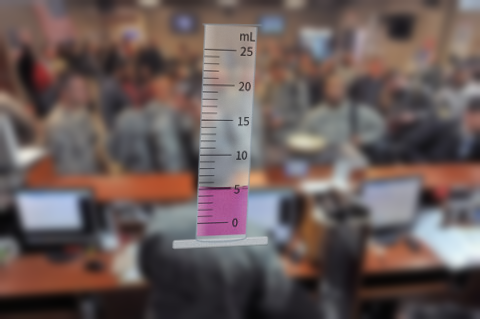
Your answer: 5 mL
